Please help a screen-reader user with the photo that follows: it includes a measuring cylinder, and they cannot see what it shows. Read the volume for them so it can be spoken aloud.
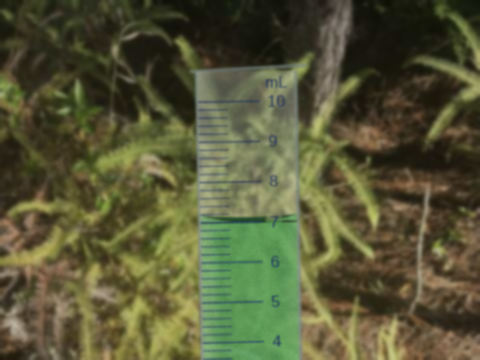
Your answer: 7 mL
